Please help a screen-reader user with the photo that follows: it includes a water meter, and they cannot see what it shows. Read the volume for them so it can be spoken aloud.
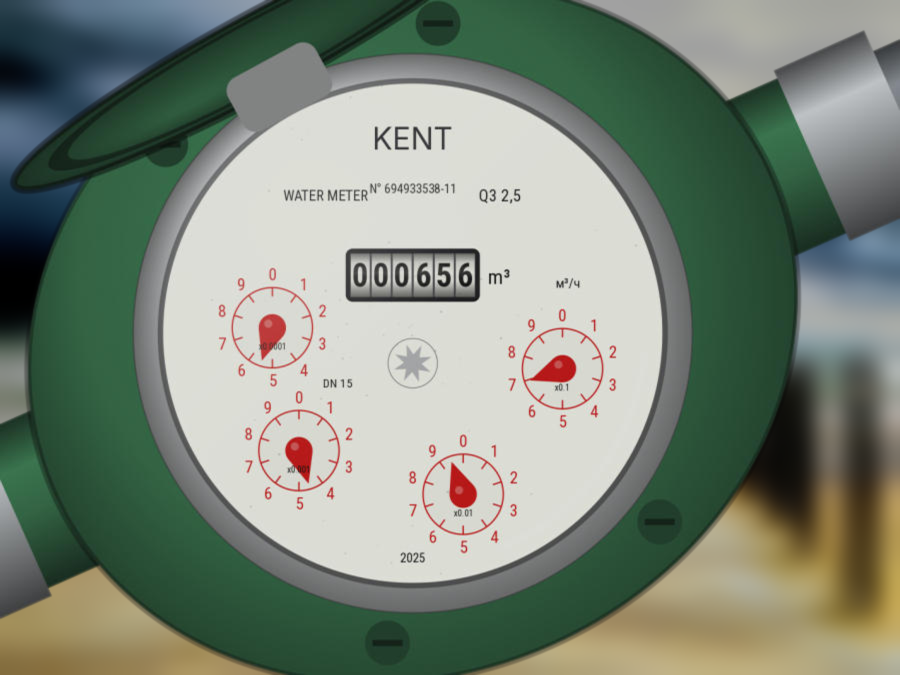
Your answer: 656.6945 m³
